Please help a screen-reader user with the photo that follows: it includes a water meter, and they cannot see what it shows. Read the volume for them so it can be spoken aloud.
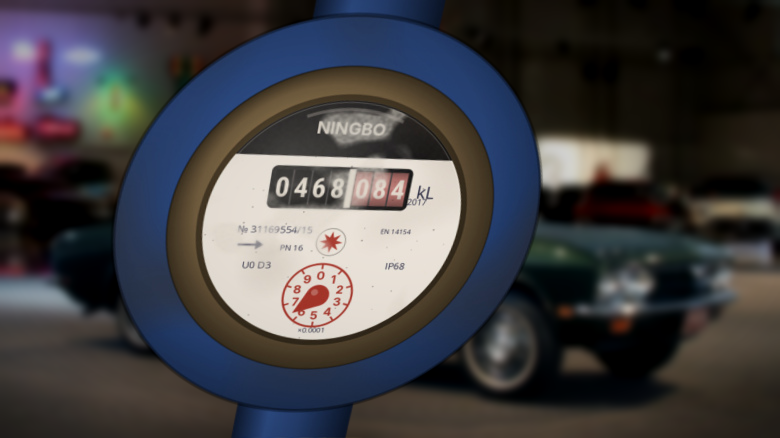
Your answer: 468.0846 kL
